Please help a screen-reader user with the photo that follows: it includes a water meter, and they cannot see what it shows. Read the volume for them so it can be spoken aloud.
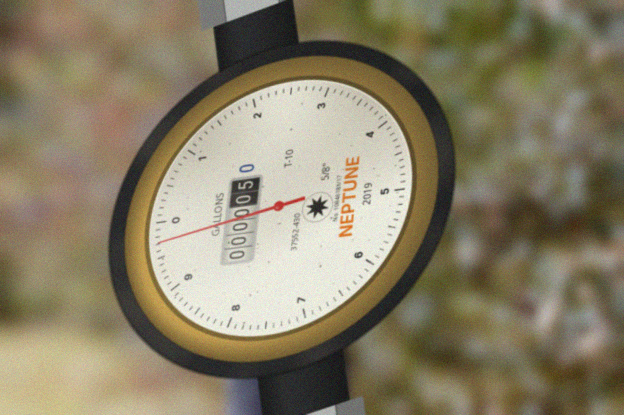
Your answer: 49.7 gal
